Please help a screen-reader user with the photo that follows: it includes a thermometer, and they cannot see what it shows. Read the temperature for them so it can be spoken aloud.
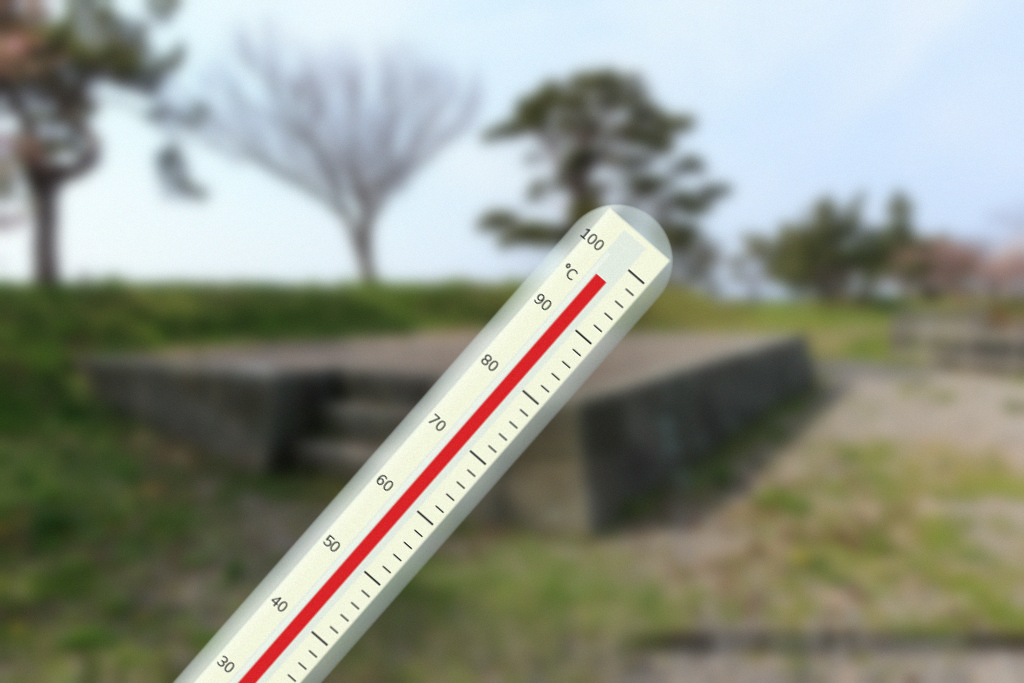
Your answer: 97 °C
